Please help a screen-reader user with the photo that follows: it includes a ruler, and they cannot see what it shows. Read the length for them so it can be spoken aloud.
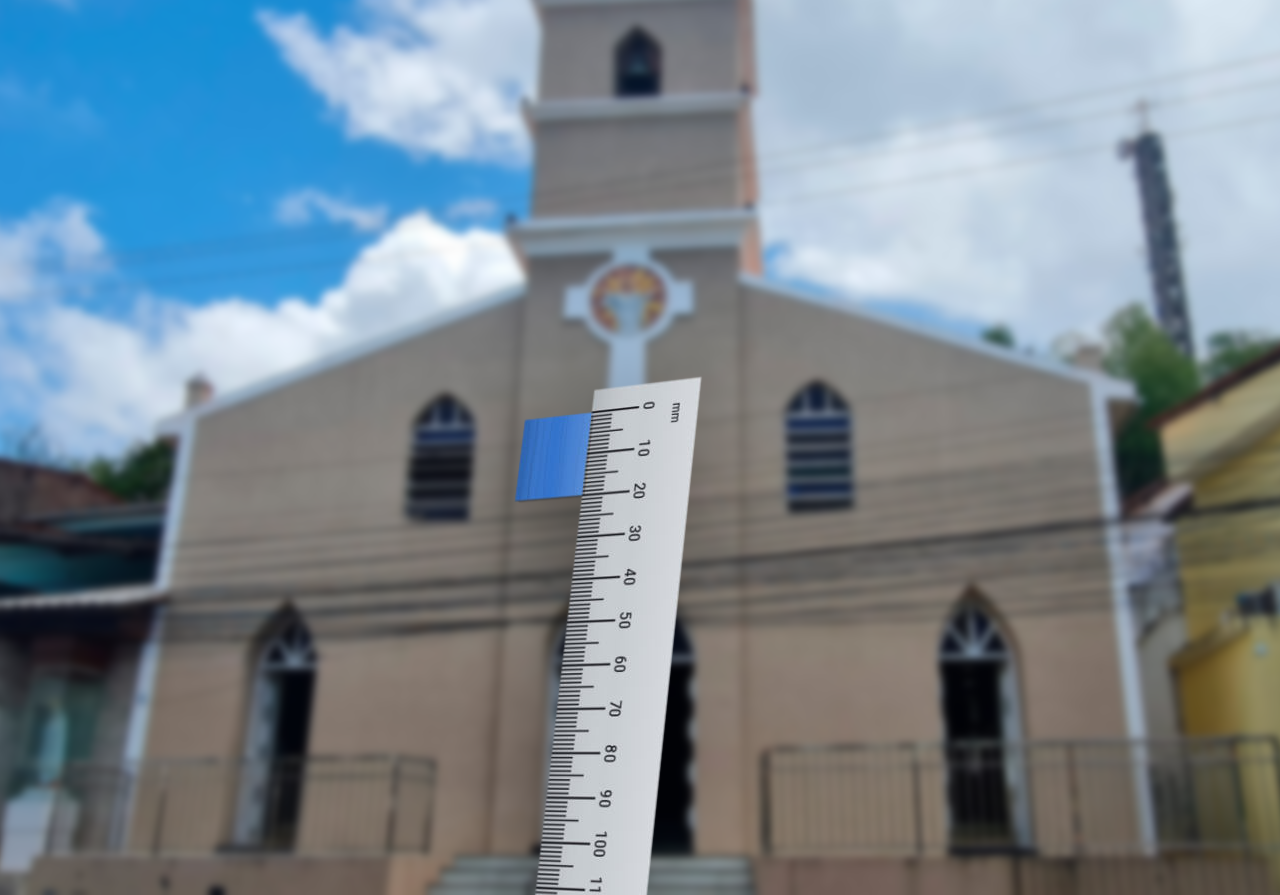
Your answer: 20 mm
